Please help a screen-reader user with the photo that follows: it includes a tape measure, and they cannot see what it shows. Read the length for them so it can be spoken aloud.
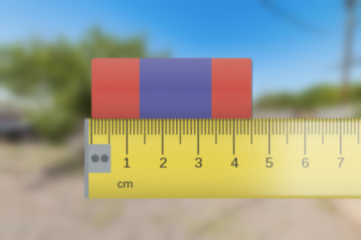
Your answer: 4.5 cm
